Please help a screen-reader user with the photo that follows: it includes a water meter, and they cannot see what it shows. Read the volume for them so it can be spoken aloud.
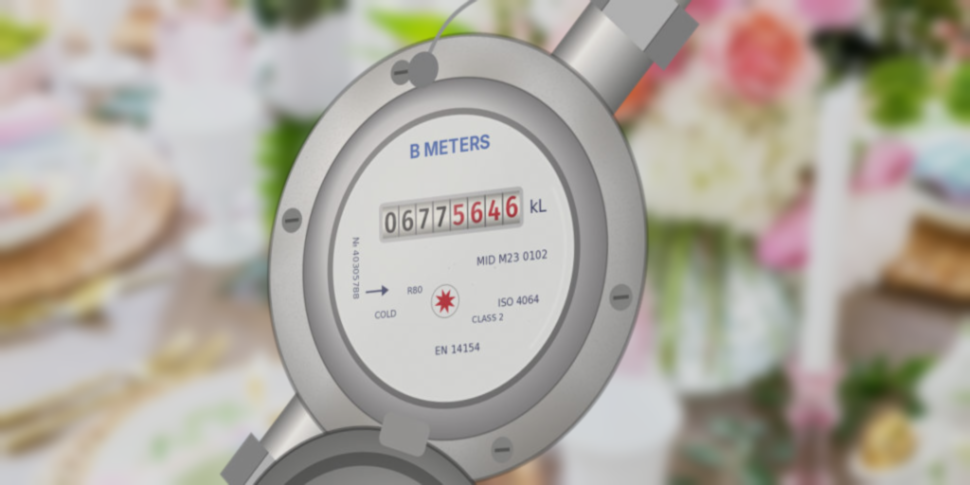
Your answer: 677.5646 kL
